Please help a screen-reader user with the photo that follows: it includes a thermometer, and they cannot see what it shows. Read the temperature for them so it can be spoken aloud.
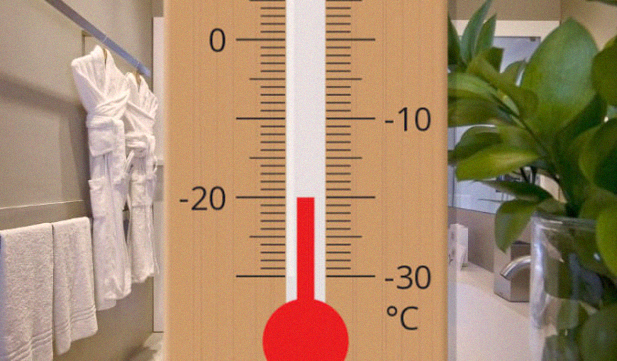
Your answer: -20 °C
